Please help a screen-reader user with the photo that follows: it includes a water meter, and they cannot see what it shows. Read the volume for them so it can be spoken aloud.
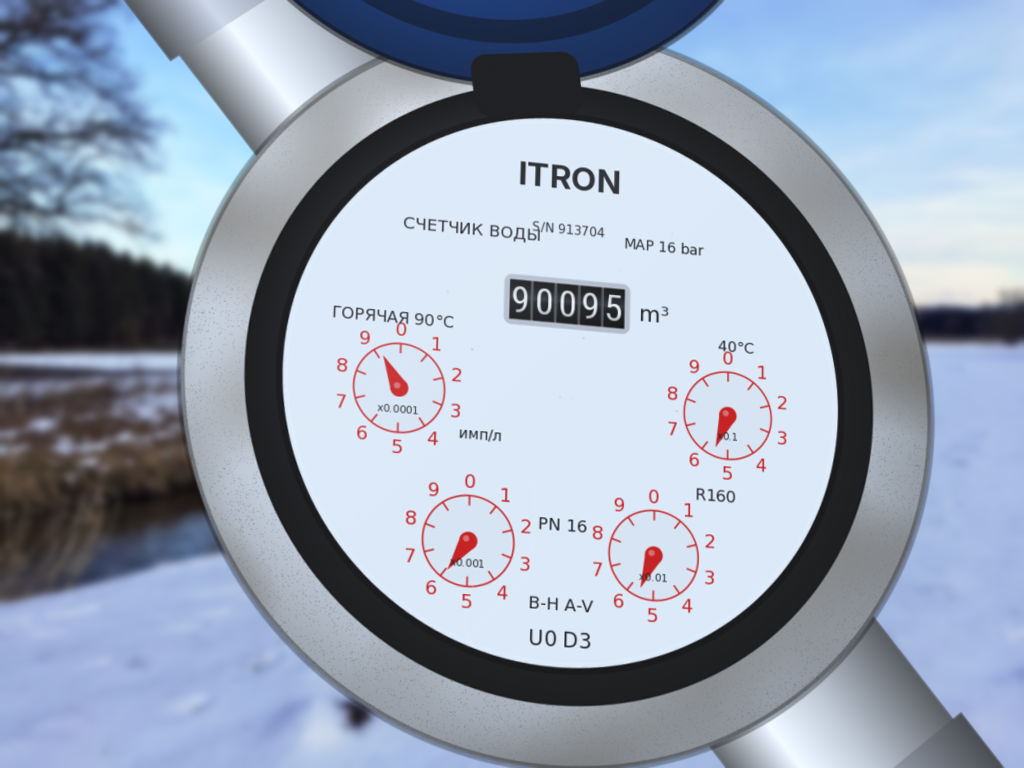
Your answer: 90095.5559 m³
